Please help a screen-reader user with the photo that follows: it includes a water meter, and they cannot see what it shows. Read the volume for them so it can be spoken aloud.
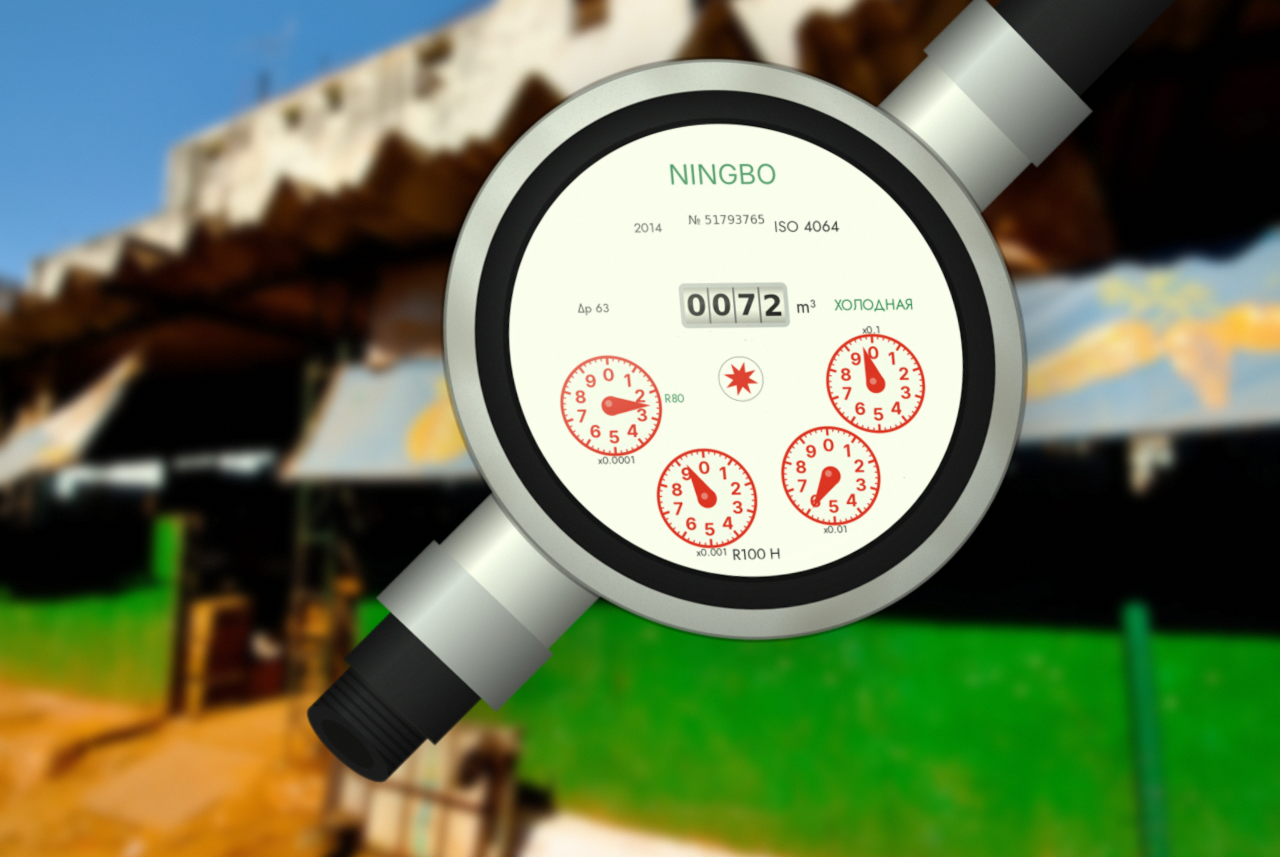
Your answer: 71.9592 m³
